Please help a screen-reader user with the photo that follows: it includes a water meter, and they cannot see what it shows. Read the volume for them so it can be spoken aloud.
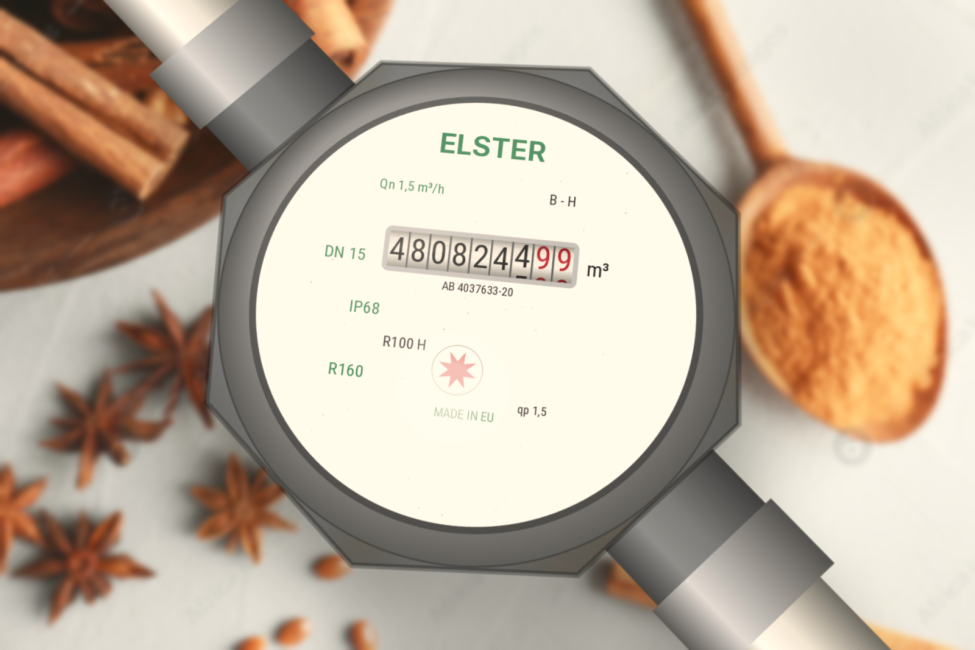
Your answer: 4808244.99 m³
